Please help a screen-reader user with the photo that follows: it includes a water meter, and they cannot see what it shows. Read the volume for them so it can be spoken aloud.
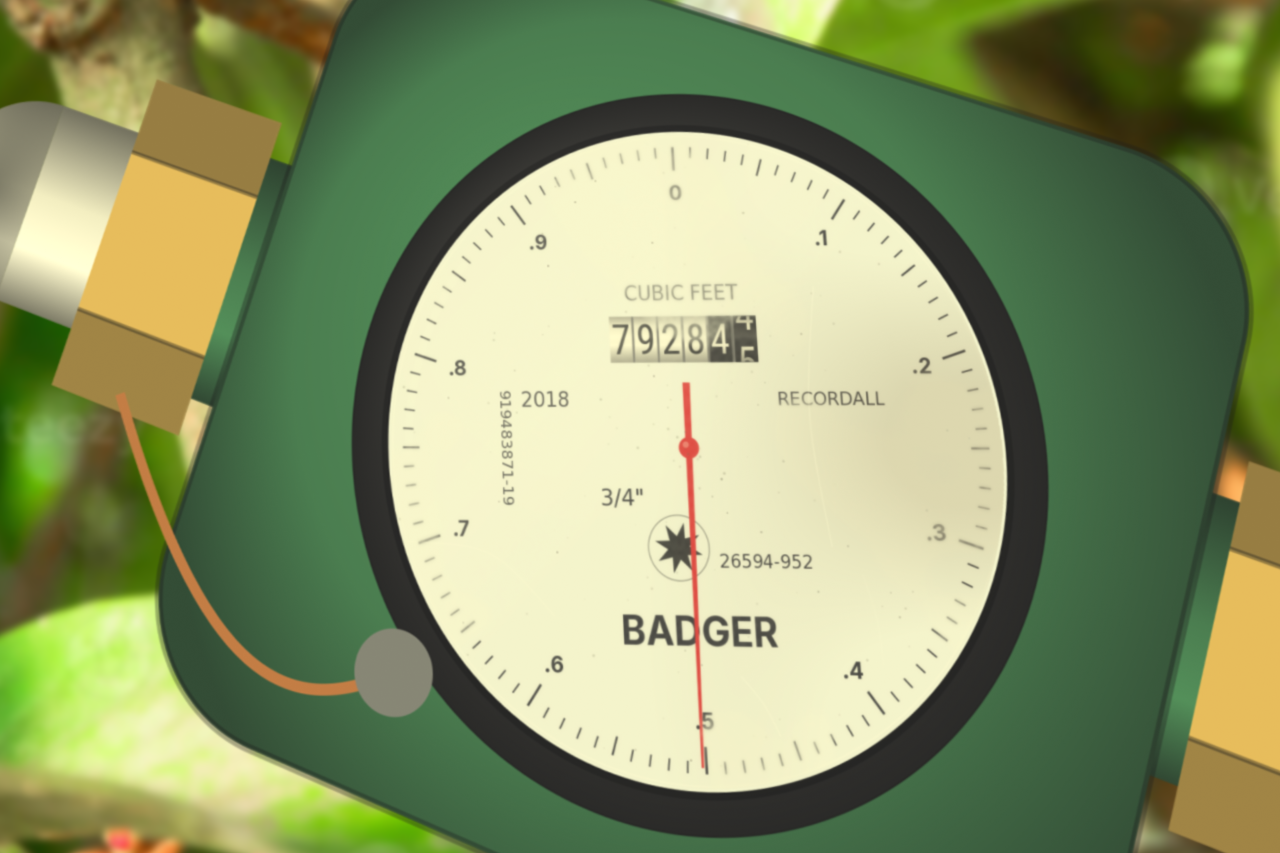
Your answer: 792844.50 ft³
